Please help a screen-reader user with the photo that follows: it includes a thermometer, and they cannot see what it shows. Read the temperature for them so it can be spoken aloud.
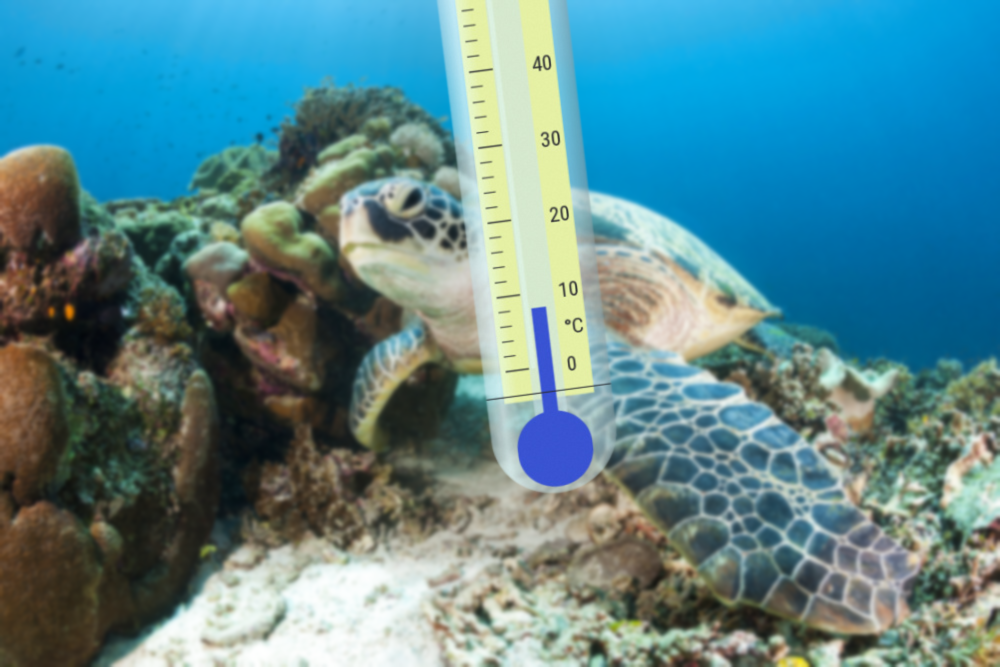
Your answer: 8 °C
